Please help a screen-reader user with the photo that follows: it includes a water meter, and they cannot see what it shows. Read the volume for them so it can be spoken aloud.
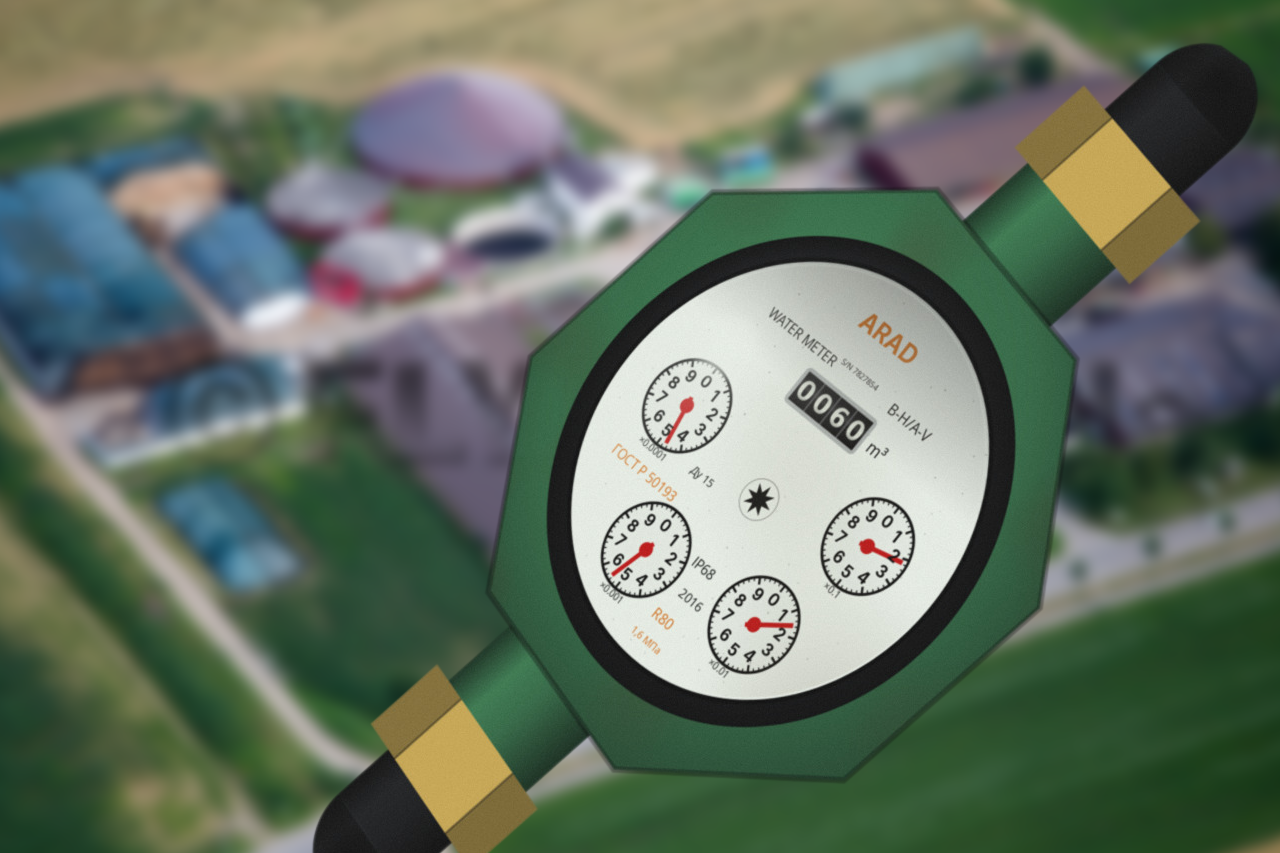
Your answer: 60.2154 m³
